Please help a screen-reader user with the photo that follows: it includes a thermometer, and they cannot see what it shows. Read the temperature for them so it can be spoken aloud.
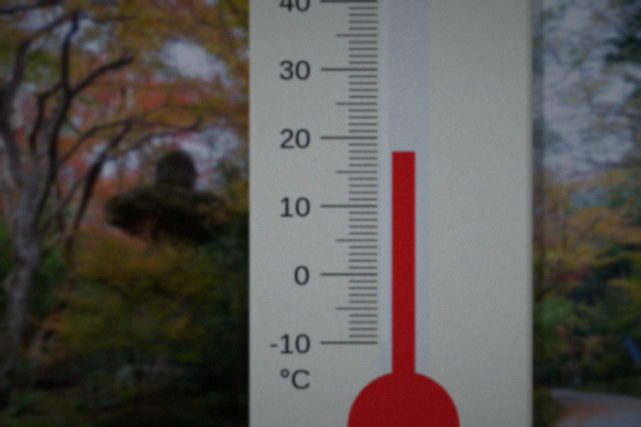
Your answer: 18 °C
